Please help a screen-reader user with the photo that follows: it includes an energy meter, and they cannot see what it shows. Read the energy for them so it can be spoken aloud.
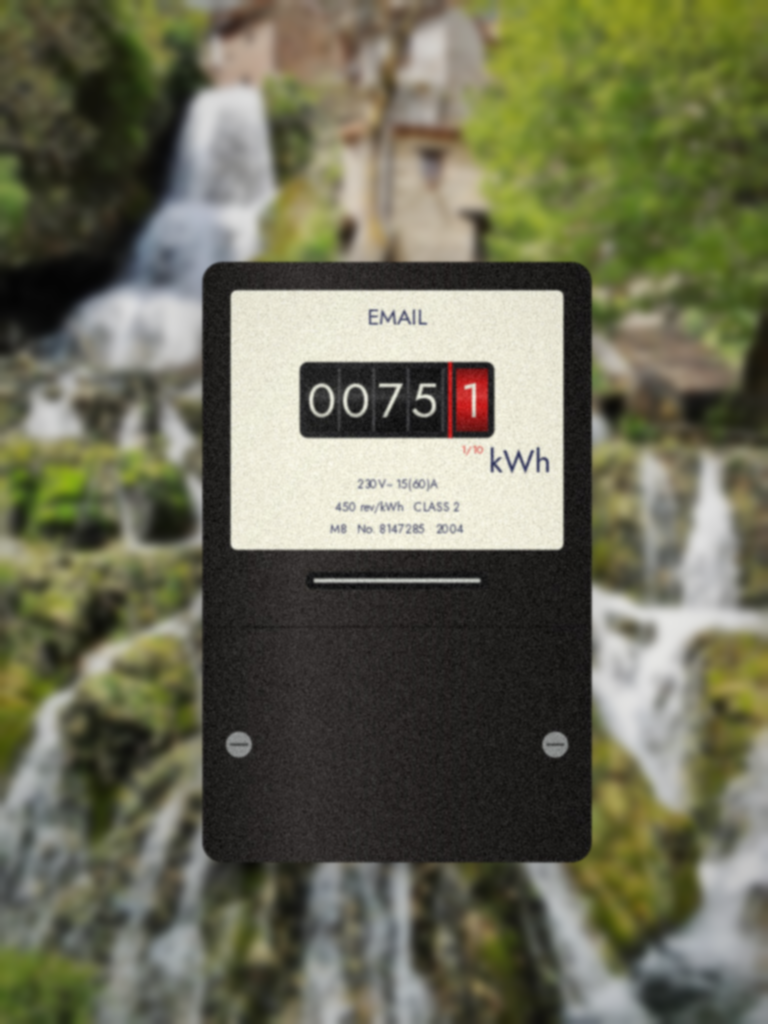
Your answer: 75.1 kWh
